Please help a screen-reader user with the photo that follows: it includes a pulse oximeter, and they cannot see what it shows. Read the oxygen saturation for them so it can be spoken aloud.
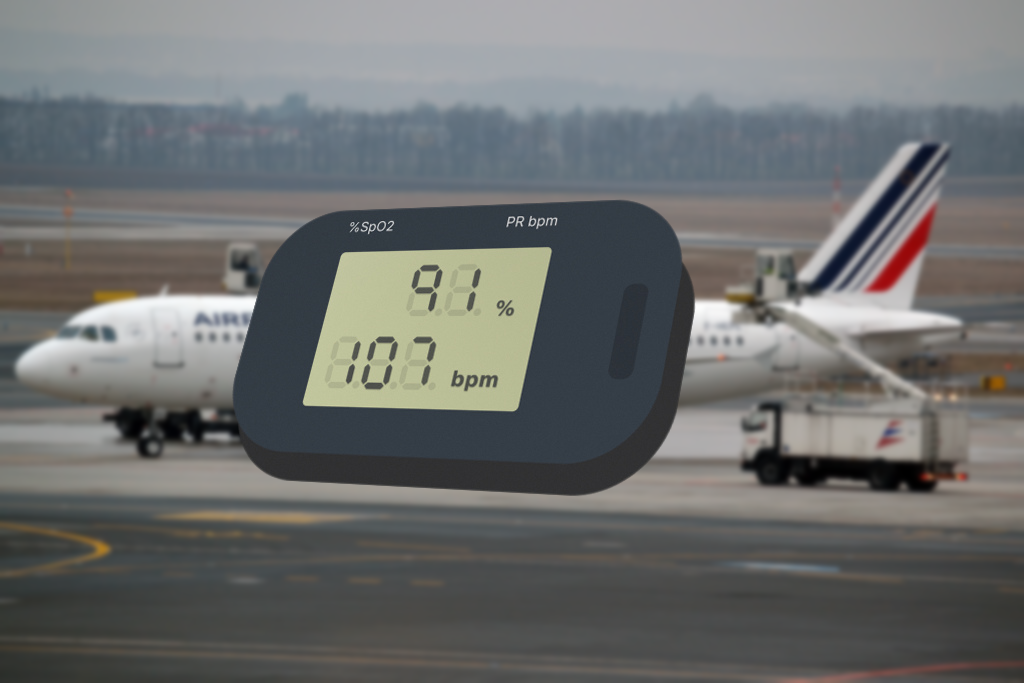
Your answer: 91 %
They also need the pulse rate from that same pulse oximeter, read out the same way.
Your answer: 107 bpm
